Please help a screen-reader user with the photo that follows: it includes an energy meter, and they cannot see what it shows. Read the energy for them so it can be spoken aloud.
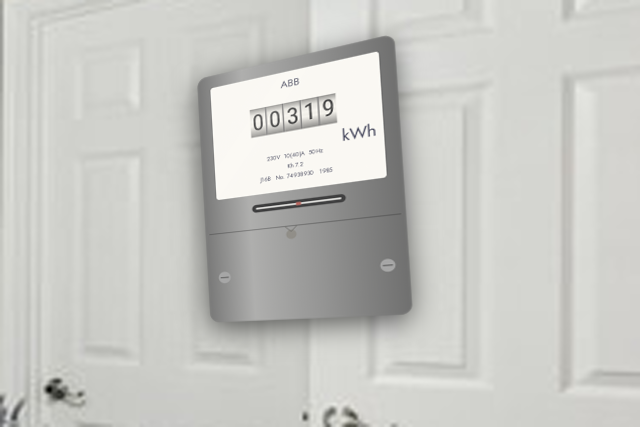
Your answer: 319 kWh
